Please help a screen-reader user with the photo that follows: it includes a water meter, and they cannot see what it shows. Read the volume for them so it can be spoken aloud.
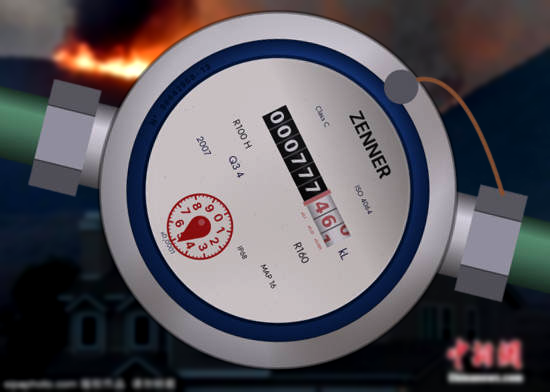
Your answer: 777.4604 kL
